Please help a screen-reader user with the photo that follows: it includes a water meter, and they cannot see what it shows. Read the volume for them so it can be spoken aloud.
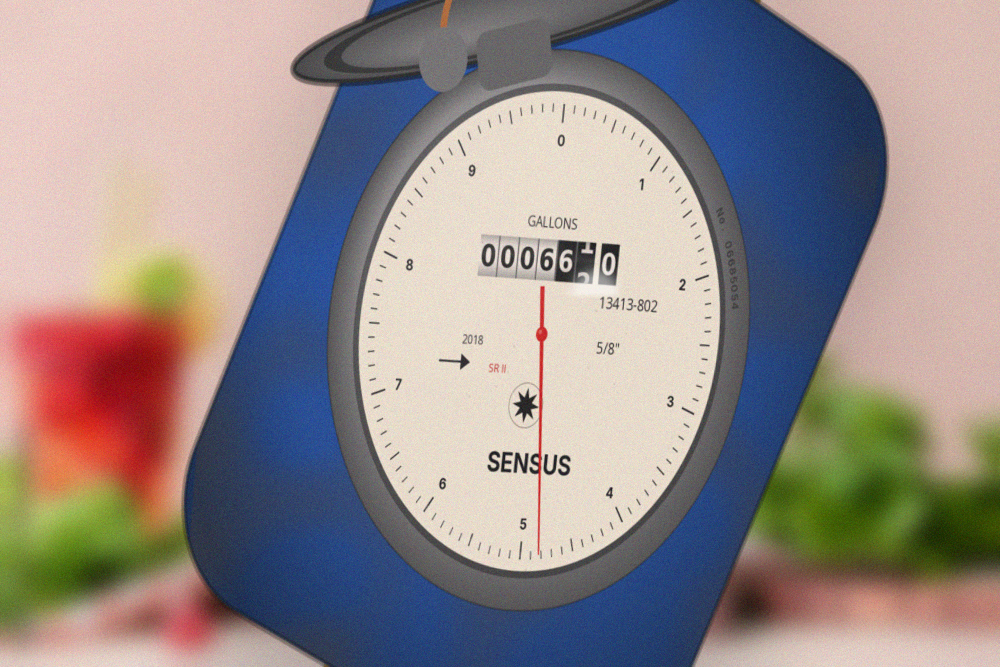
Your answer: 6614.8 gal
